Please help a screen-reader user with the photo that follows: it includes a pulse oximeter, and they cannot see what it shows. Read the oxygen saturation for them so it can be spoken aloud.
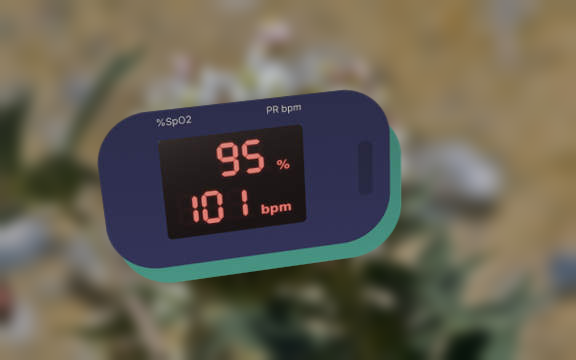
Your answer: 95 %
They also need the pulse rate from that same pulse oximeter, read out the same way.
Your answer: 101 bpm
